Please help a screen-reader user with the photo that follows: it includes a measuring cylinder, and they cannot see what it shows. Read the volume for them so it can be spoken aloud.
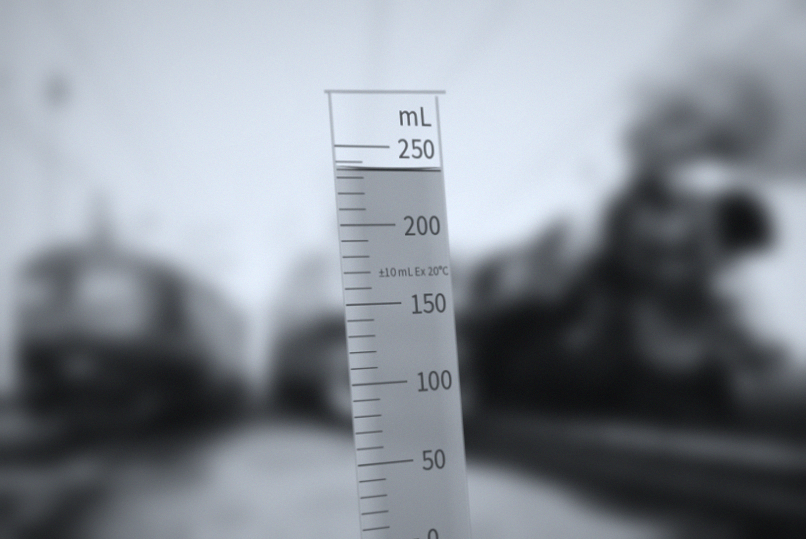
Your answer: 235 mL
